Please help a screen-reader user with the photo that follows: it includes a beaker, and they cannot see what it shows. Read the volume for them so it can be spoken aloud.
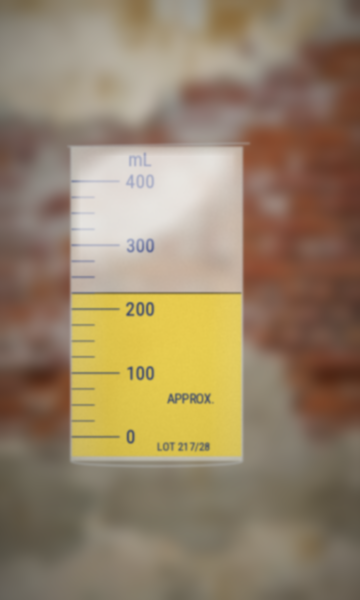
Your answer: 225 mL
